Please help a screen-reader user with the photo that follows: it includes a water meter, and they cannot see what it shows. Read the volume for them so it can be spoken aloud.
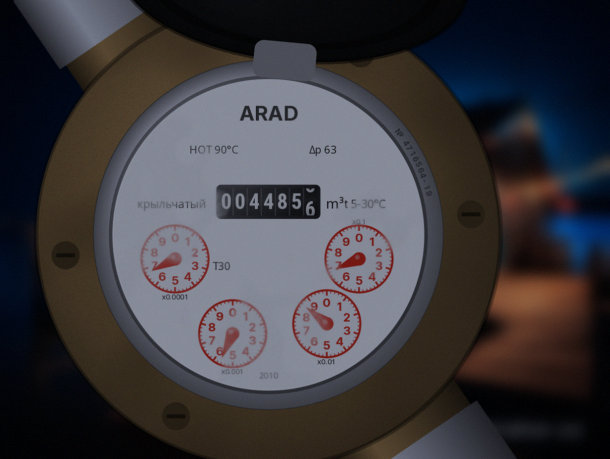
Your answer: 44855.6856 m³
